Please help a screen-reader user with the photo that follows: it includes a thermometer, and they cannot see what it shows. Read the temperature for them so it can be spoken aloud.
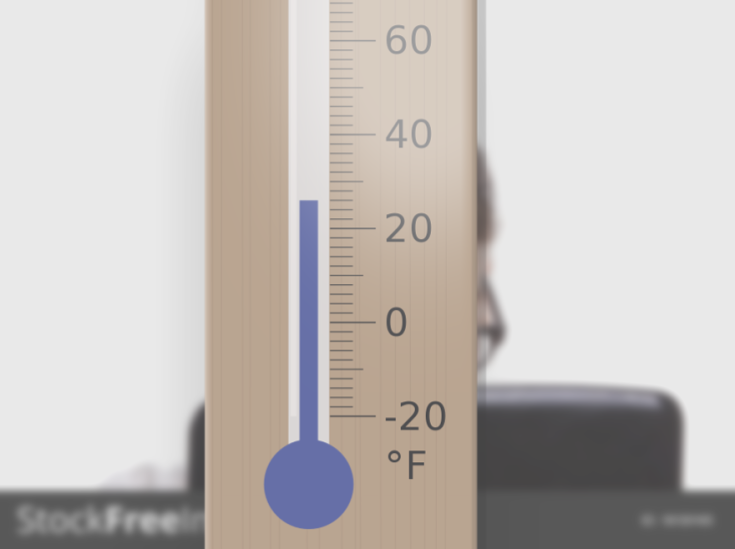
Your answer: 26 °F
